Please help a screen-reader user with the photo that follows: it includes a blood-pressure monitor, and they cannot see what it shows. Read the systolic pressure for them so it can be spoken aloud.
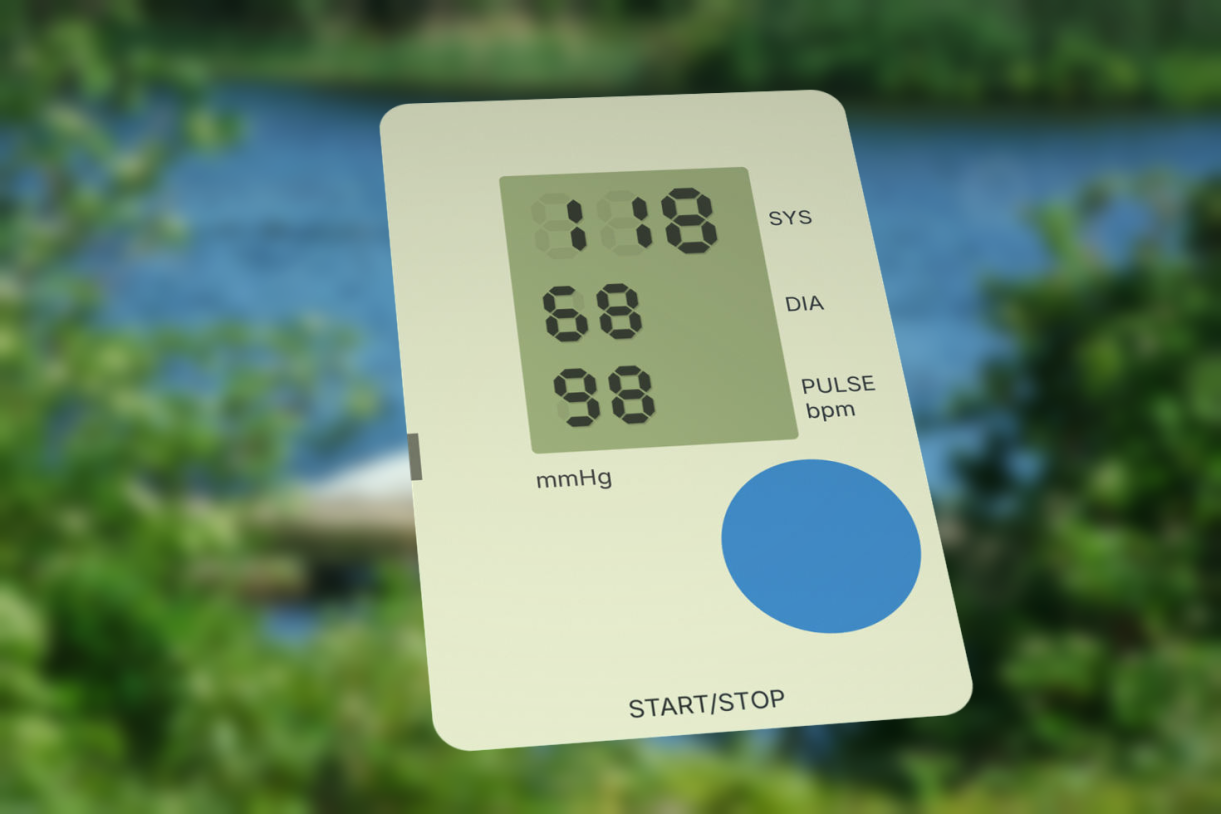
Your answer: 118 mmHg
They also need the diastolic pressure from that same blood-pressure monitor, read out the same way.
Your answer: 68 mmHg
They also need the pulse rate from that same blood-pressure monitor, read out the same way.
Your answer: 98 bpm
